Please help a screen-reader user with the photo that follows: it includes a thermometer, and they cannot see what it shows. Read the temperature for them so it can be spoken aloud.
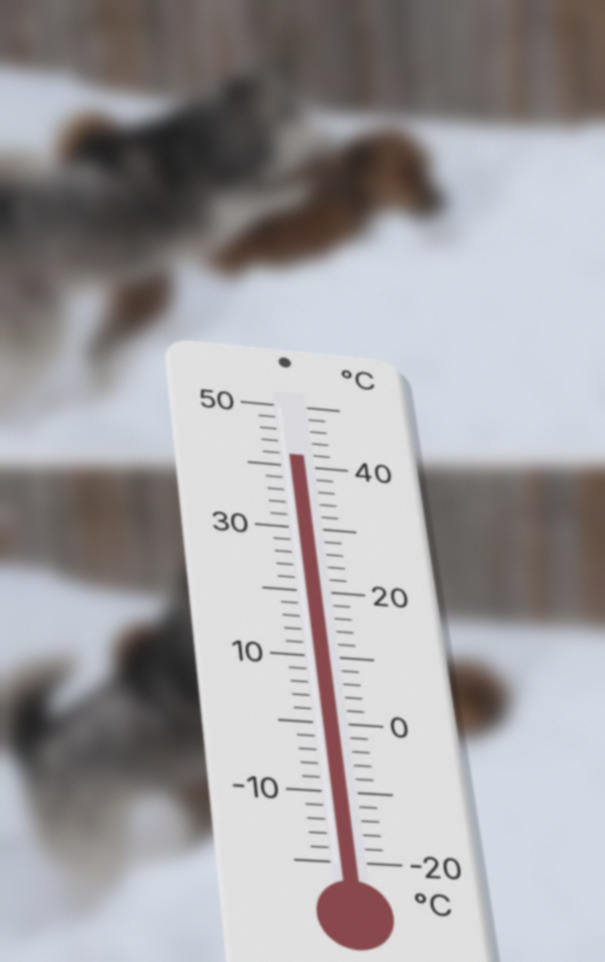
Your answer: 42 °C
